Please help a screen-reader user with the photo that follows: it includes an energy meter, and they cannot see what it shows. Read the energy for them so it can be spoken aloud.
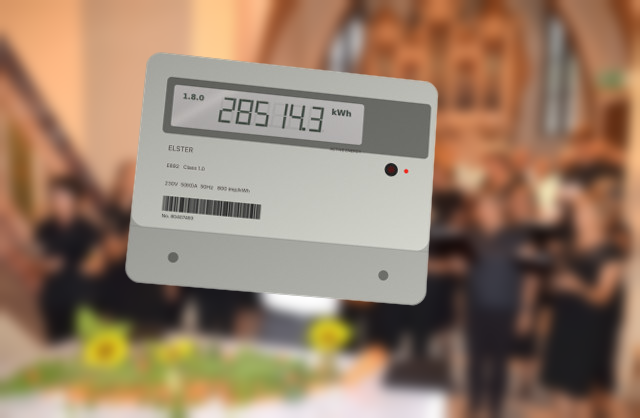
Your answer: 28514.3 kWh
